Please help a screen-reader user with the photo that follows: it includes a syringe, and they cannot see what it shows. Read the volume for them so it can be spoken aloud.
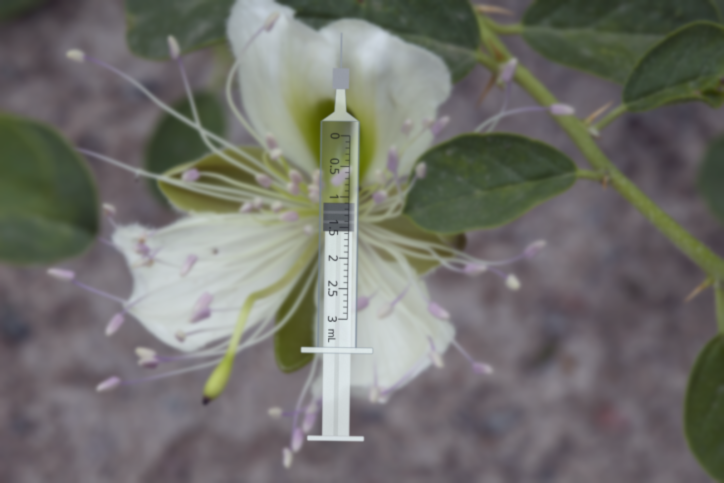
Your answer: 1.1 mL
